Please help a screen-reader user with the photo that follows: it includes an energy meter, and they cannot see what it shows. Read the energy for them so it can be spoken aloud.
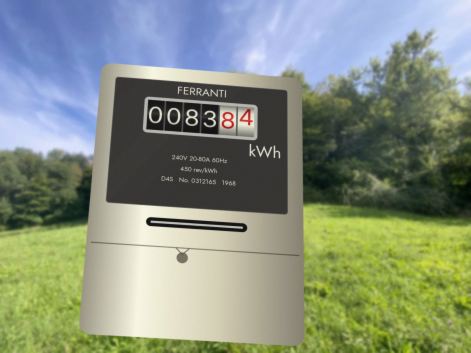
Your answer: 83.84 kWh
